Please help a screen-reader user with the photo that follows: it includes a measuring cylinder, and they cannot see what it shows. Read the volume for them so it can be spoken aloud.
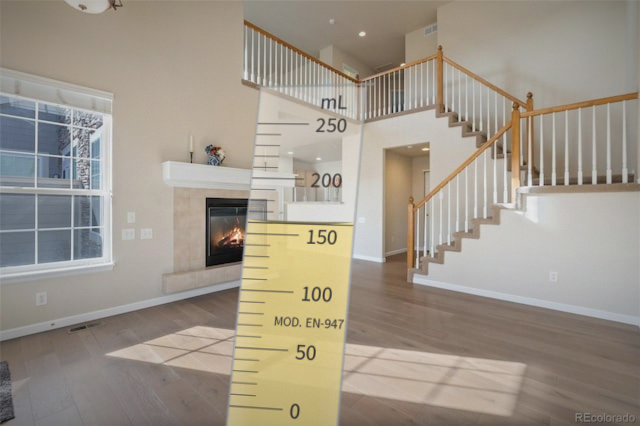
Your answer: 160 mL
